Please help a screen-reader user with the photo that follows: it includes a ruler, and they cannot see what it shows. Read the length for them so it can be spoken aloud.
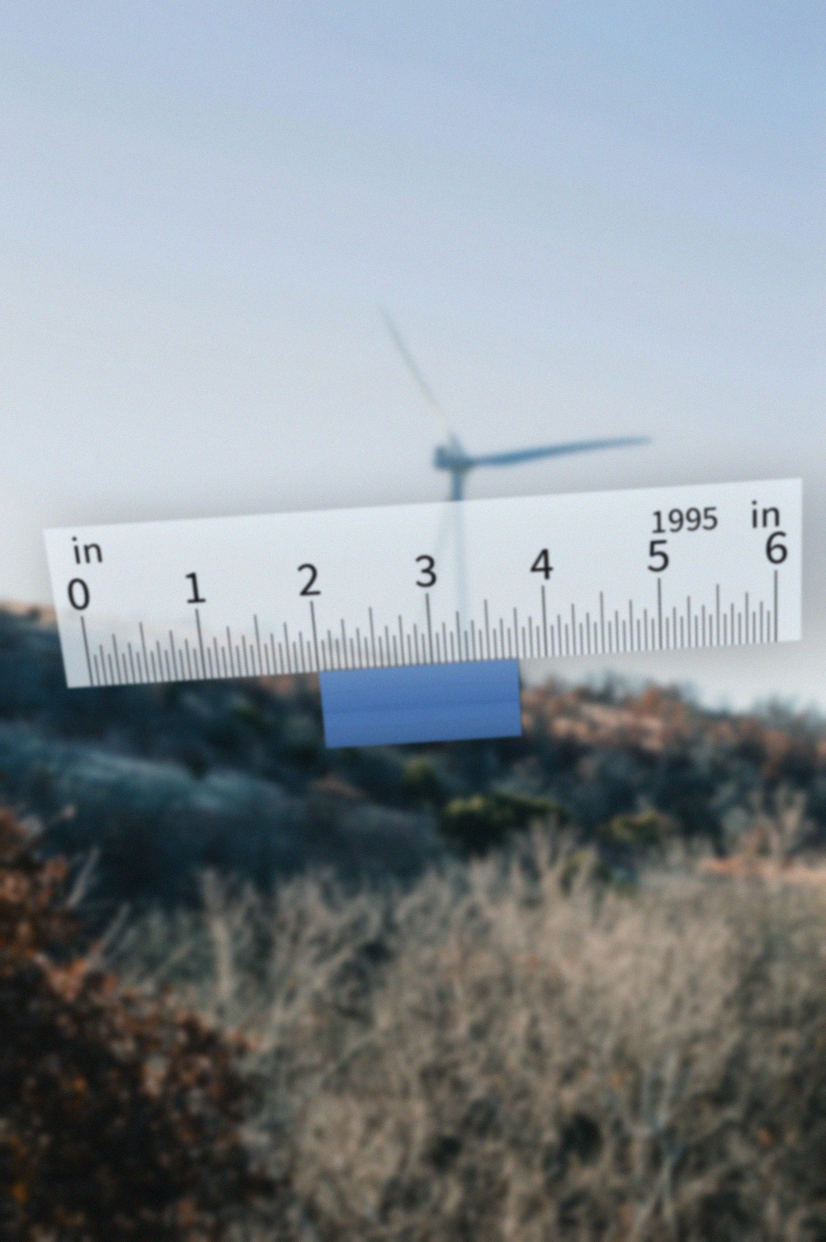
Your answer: 1.75 in
